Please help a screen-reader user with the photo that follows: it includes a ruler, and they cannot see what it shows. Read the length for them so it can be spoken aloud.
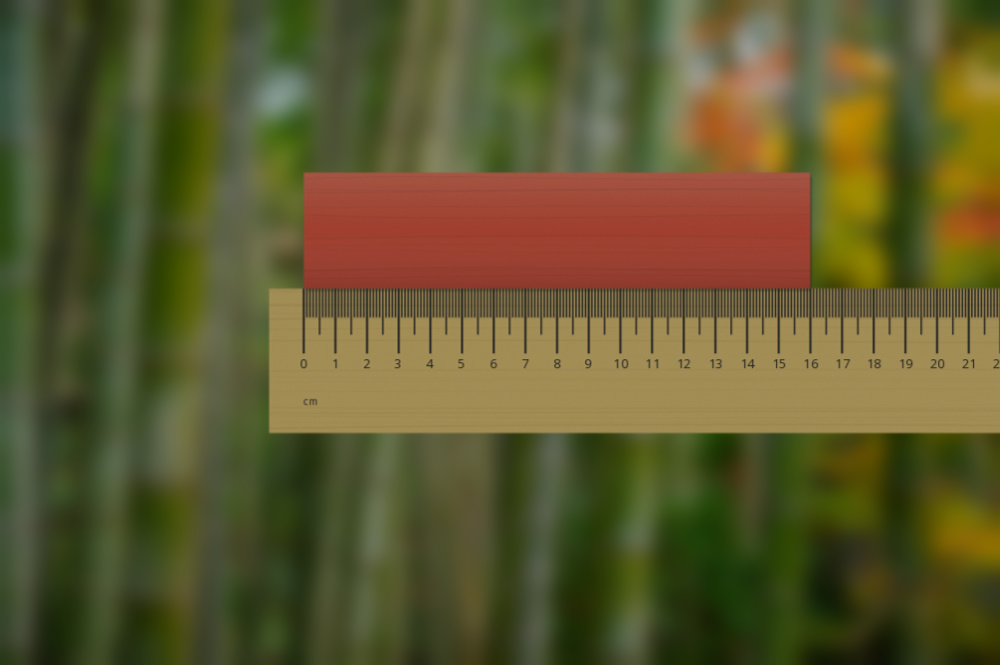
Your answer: 16 cm
